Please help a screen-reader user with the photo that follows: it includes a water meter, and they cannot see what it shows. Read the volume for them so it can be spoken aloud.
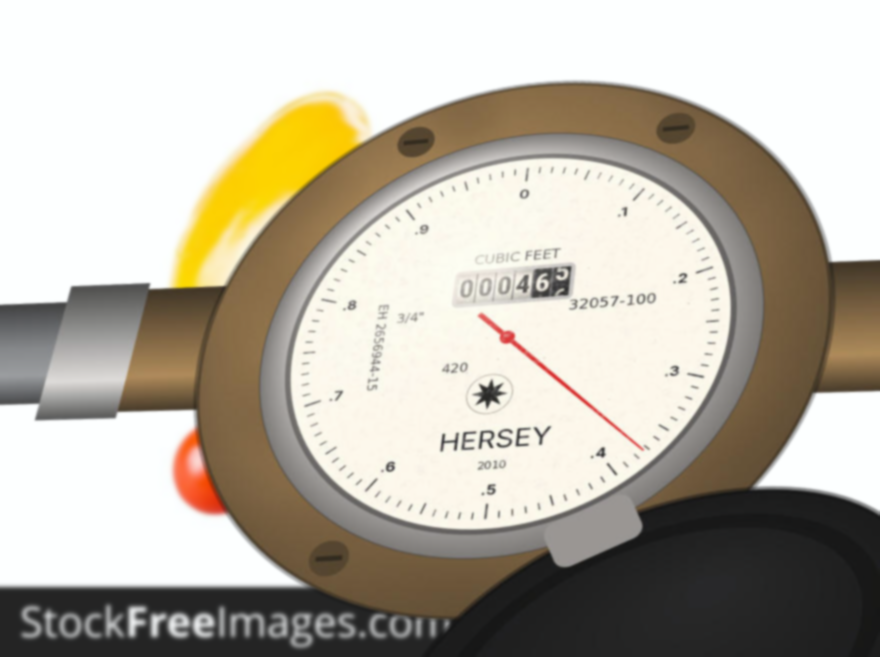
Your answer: 465.37 ft³
